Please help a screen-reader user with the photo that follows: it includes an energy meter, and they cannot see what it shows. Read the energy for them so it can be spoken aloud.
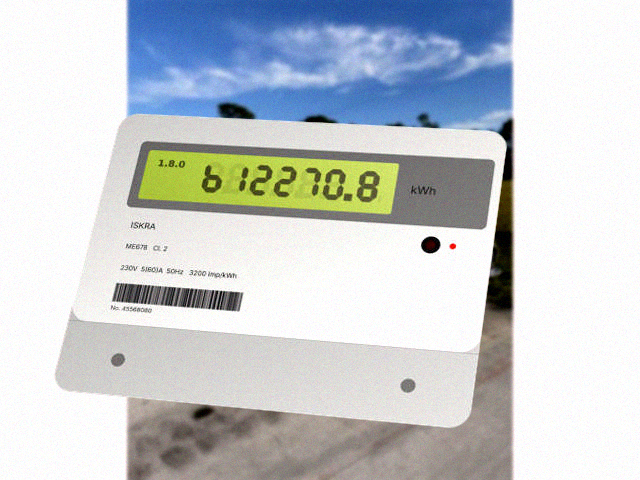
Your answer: 612270.8 kWh
